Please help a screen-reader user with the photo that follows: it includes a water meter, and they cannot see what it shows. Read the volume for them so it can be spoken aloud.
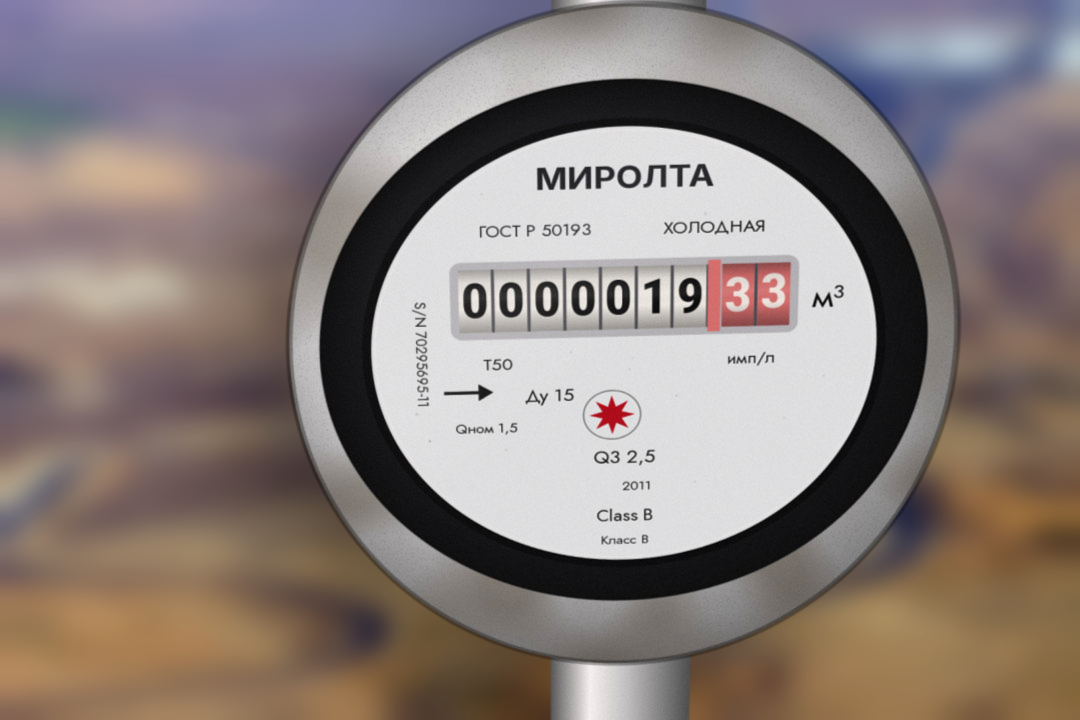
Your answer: 19.33 m³
